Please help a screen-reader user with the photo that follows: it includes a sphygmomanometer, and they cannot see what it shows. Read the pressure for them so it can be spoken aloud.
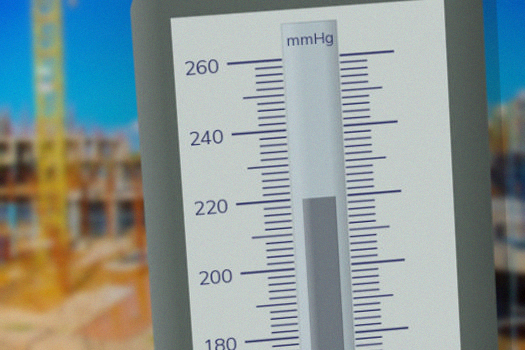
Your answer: 220 mmHg
